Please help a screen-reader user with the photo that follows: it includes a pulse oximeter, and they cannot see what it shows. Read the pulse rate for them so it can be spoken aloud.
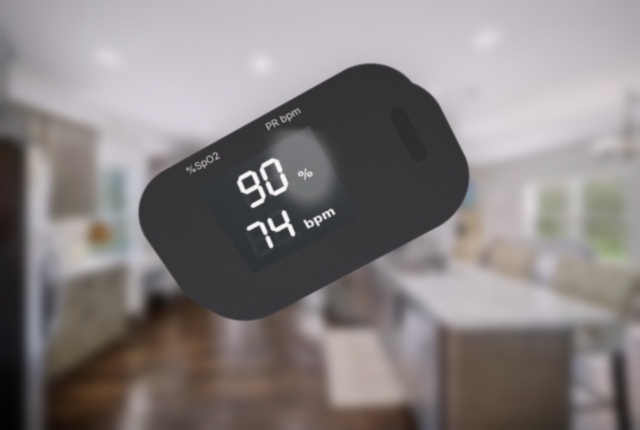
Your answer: 74 bpm
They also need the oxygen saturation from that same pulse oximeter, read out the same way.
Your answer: 90 %
